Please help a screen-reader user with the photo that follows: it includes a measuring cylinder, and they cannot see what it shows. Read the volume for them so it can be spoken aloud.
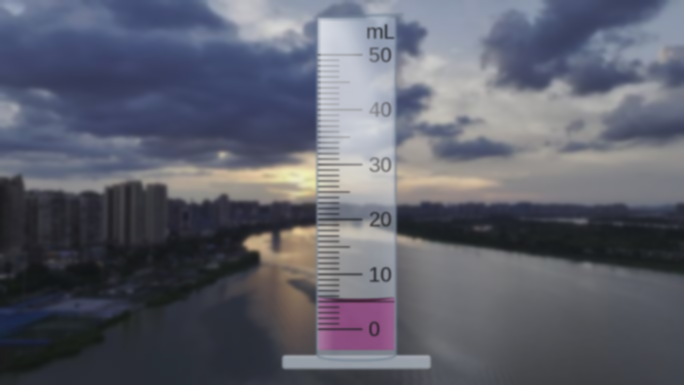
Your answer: 5 mL
